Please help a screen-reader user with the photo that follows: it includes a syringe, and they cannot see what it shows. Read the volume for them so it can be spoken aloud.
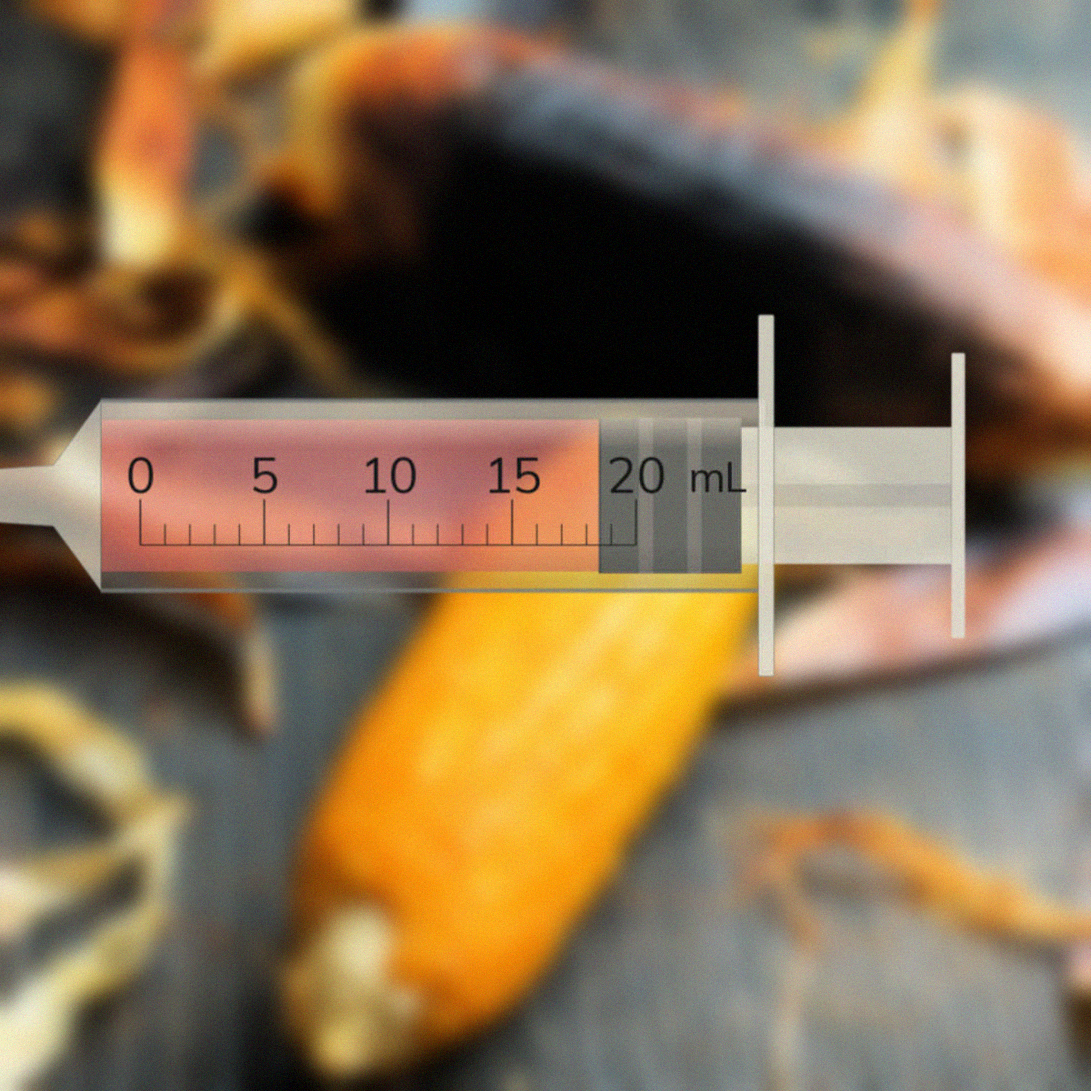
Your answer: 18.5 mL
